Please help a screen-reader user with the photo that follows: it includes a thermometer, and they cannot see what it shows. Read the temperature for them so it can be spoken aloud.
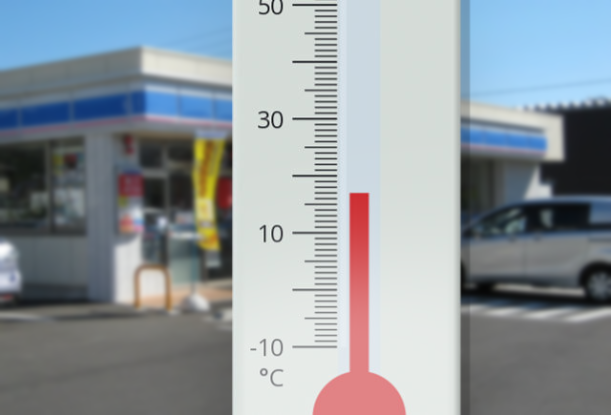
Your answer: 17 °C
